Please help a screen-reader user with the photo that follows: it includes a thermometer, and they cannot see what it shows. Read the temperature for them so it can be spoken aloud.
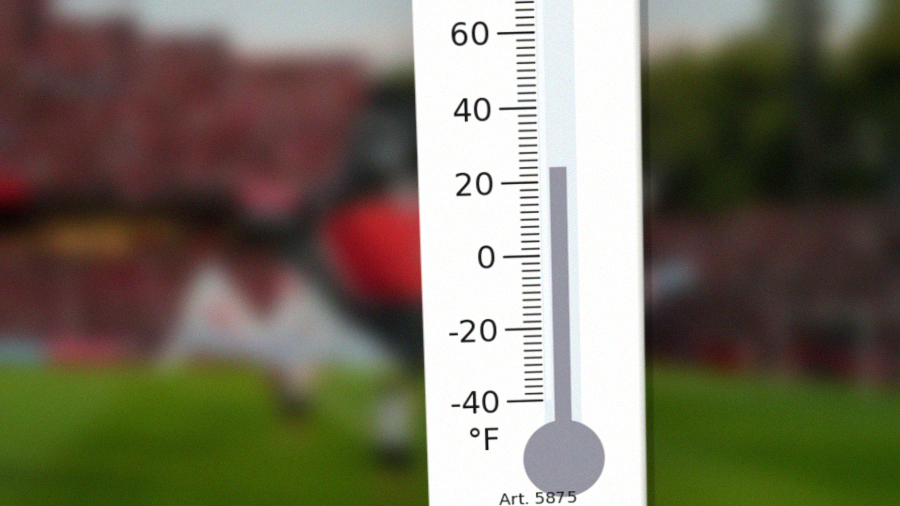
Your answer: 24 °F
